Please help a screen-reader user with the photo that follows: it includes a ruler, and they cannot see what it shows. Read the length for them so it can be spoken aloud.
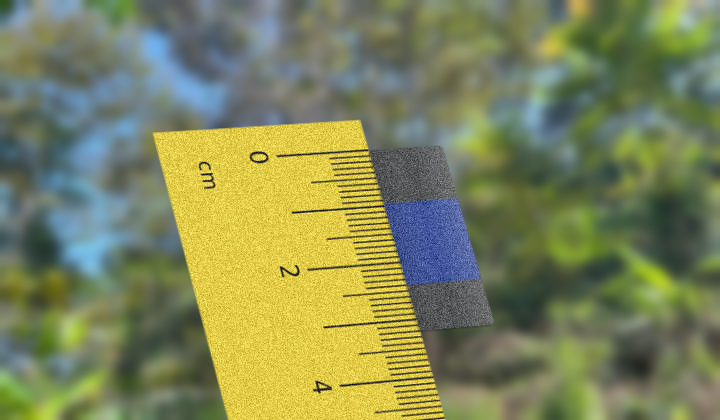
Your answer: 3.2 cm
